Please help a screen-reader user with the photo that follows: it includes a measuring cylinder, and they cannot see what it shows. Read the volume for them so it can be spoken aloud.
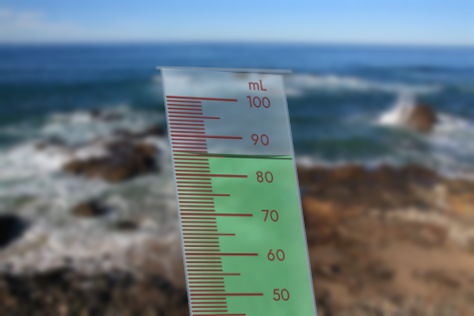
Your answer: 85 mL
